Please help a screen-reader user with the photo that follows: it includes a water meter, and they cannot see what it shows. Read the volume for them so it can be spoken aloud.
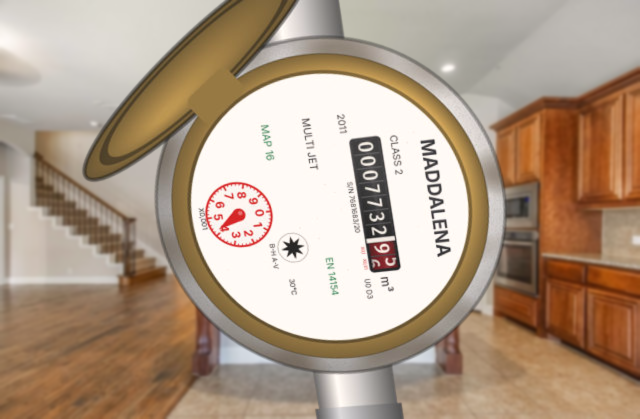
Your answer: 7732.954 m³
